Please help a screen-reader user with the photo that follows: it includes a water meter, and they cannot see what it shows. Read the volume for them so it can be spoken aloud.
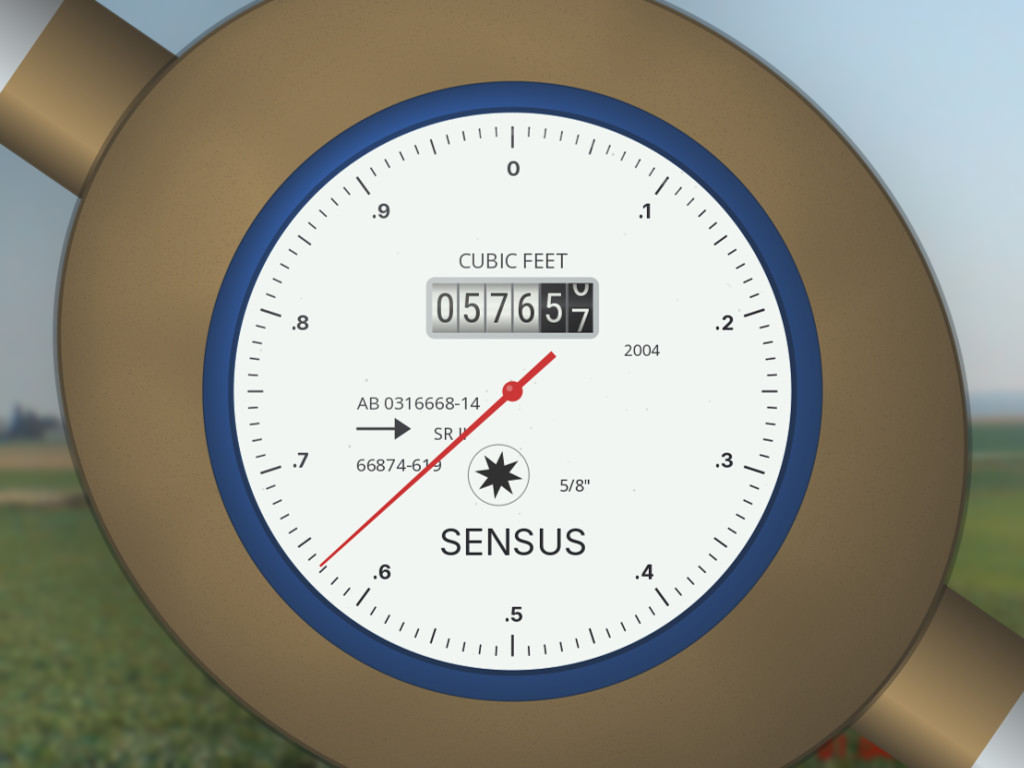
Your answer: 57656.63 ft³
